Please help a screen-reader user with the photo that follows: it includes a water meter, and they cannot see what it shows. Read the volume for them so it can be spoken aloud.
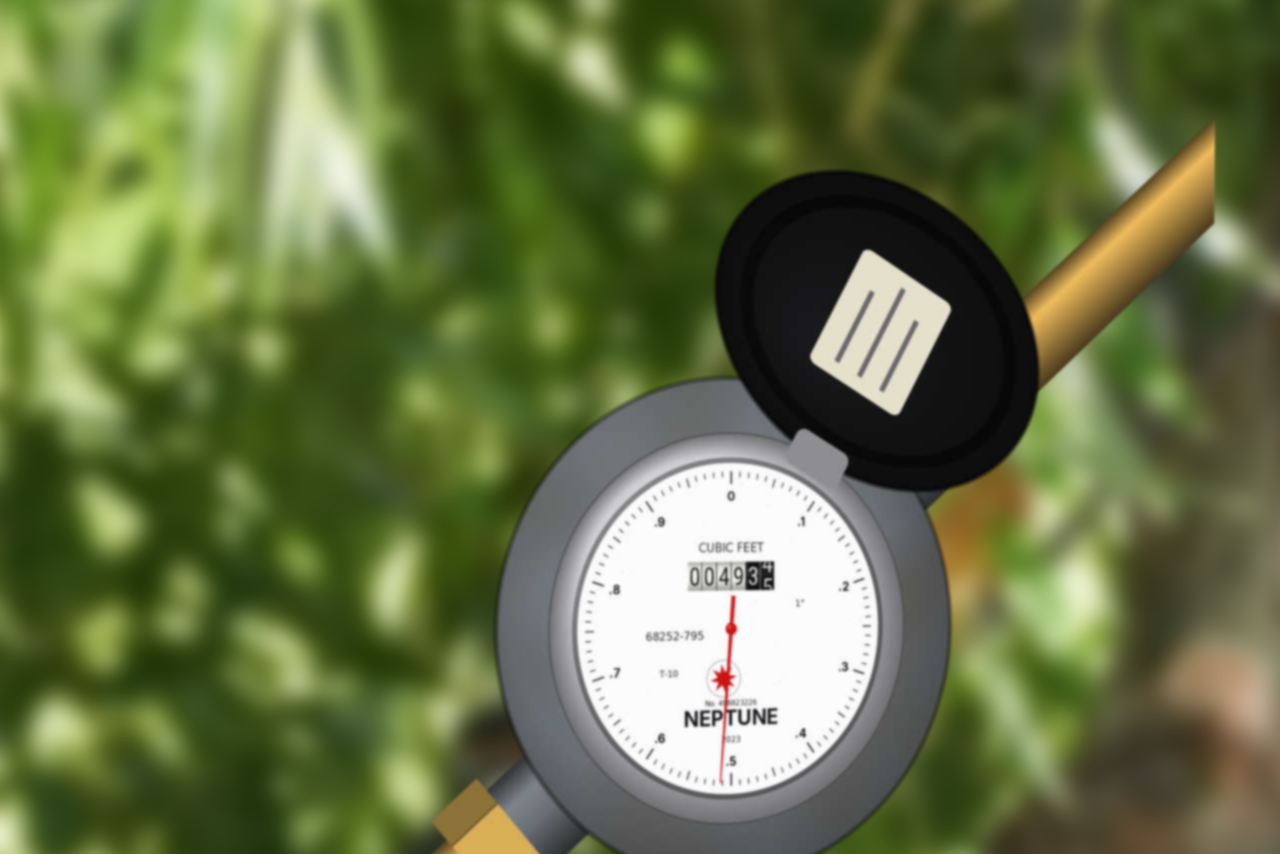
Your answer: 4934.51 ft³
